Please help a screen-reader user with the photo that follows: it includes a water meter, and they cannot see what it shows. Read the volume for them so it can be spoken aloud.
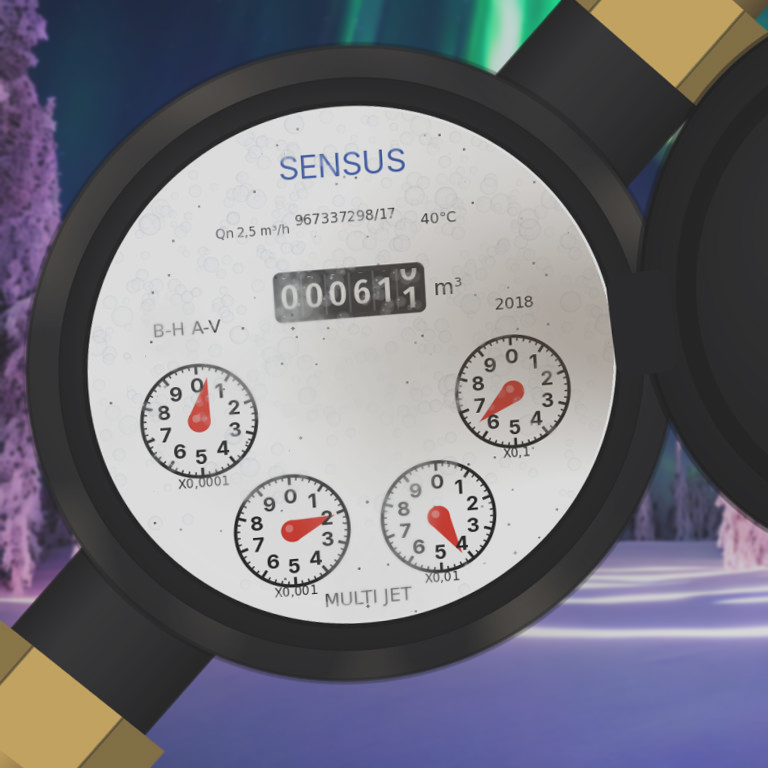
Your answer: 610.6420 m³
